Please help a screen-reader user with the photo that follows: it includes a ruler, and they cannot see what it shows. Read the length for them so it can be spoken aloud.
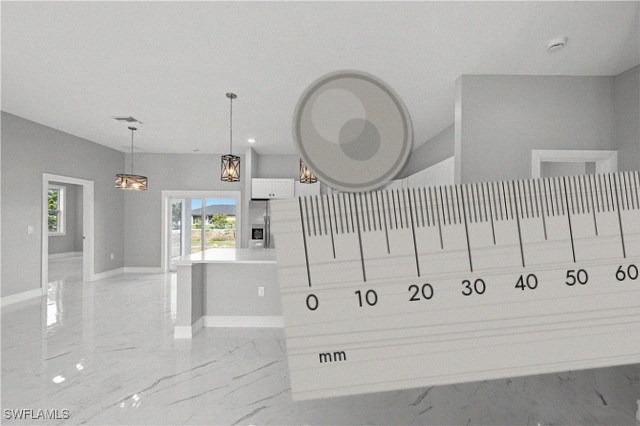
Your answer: 22 mm
